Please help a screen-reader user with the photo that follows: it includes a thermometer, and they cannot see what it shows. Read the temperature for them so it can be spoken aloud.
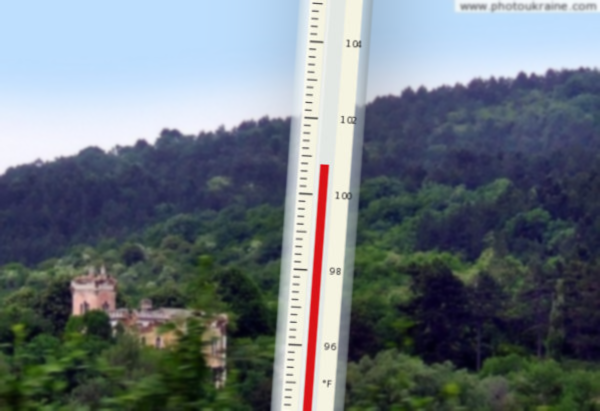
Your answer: 100.8 °F
